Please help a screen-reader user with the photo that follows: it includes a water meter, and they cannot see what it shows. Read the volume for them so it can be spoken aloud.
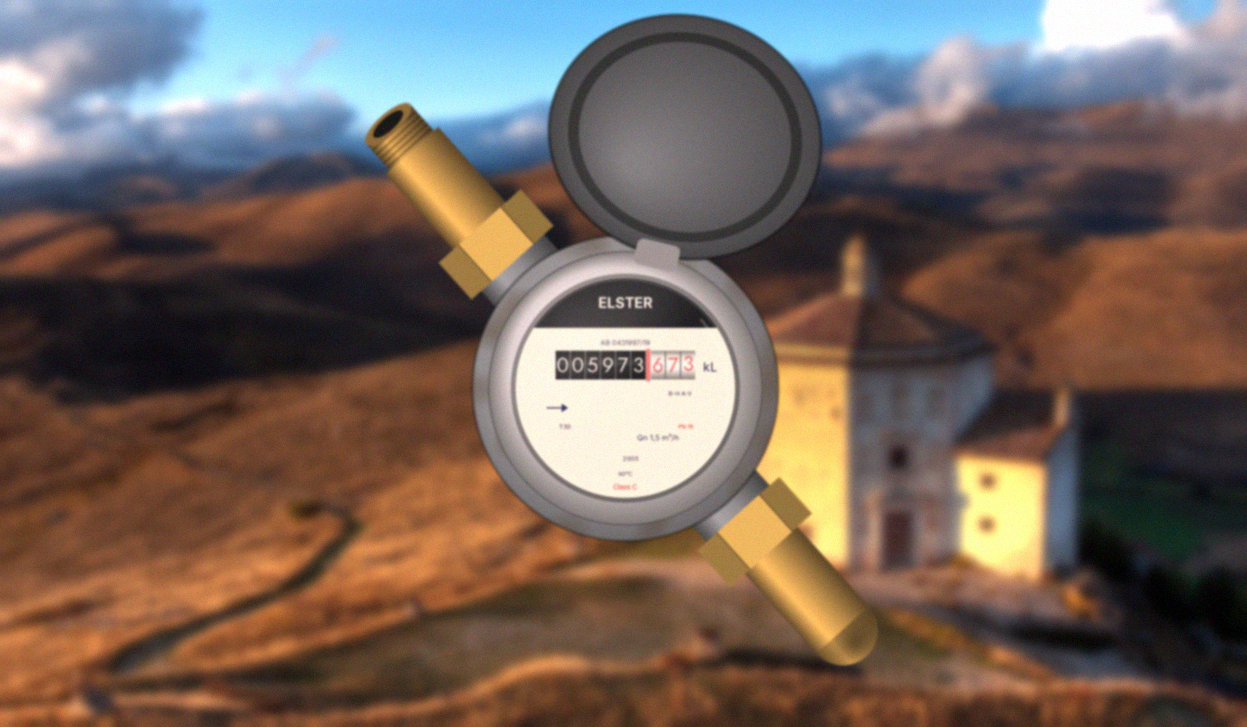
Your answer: 5973.673 kL
